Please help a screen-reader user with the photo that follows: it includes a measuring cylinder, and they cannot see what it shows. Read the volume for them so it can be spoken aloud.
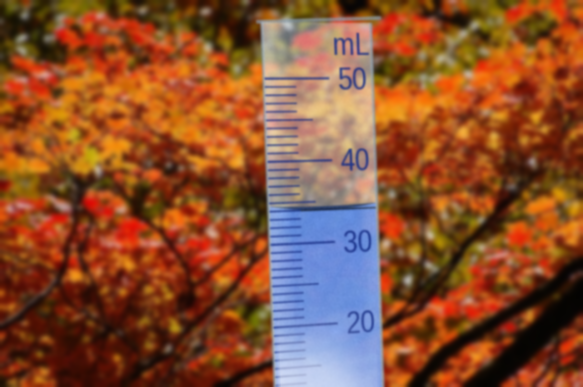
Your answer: 34 mL
